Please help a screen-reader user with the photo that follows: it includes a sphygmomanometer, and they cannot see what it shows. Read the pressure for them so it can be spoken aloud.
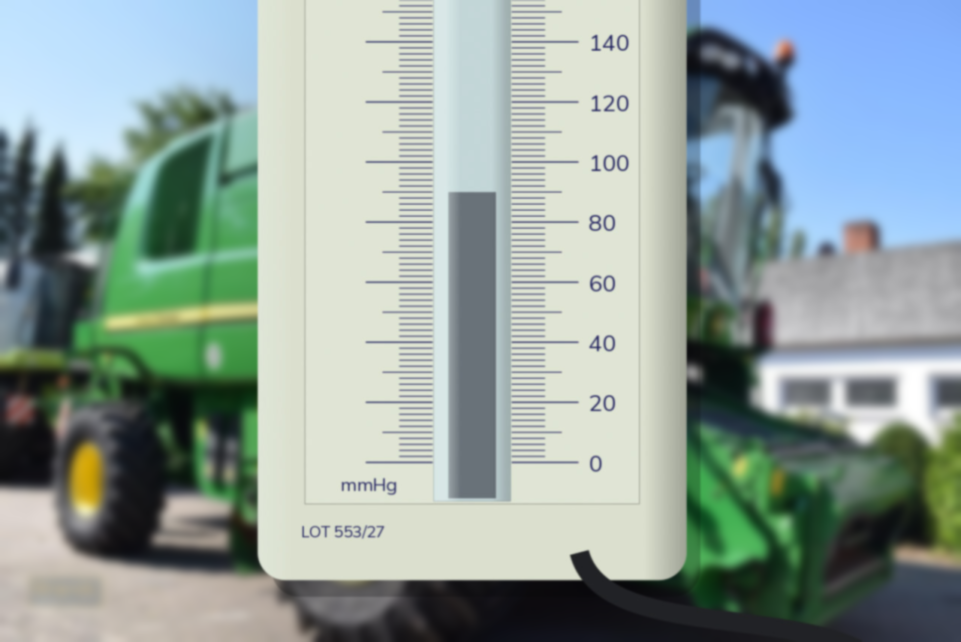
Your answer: 90 mmHg
